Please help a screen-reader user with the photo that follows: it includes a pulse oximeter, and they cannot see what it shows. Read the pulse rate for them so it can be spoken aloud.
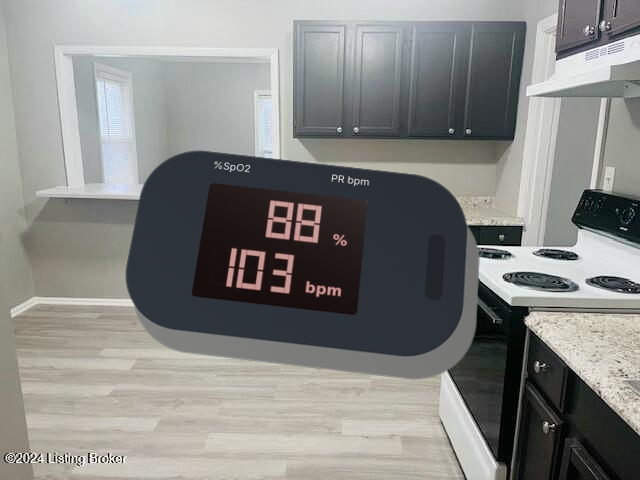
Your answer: 103 bpm
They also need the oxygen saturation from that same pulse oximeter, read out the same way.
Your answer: 88 %
